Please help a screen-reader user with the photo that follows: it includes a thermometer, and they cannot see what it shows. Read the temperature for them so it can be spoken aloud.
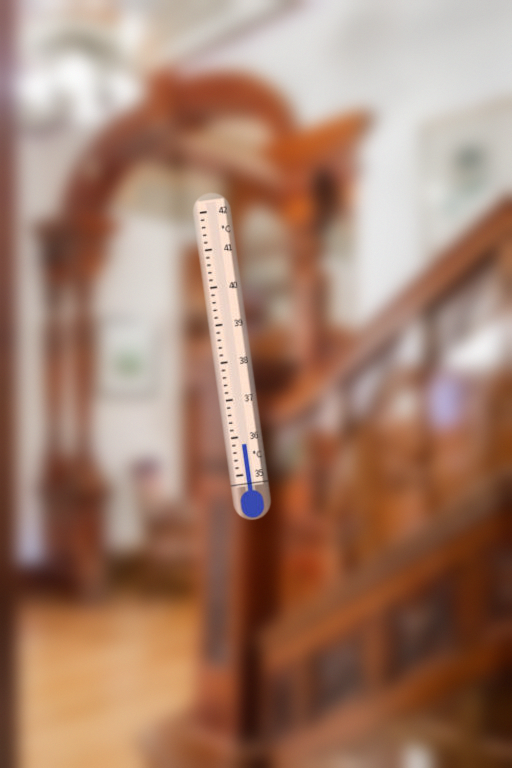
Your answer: 35.8 °C
